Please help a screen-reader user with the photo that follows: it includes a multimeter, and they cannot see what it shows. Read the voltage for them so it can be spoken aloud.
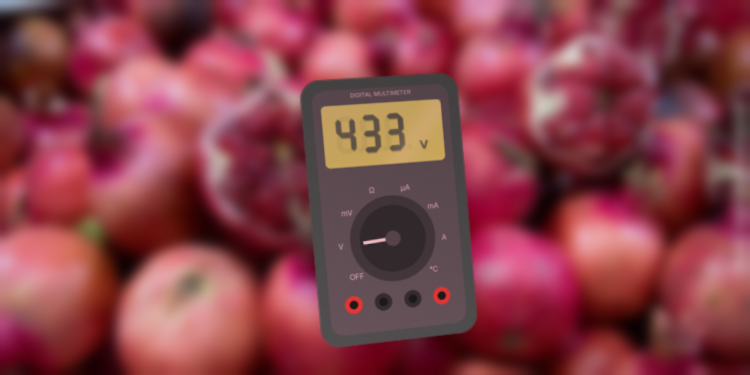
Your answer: 433 V
